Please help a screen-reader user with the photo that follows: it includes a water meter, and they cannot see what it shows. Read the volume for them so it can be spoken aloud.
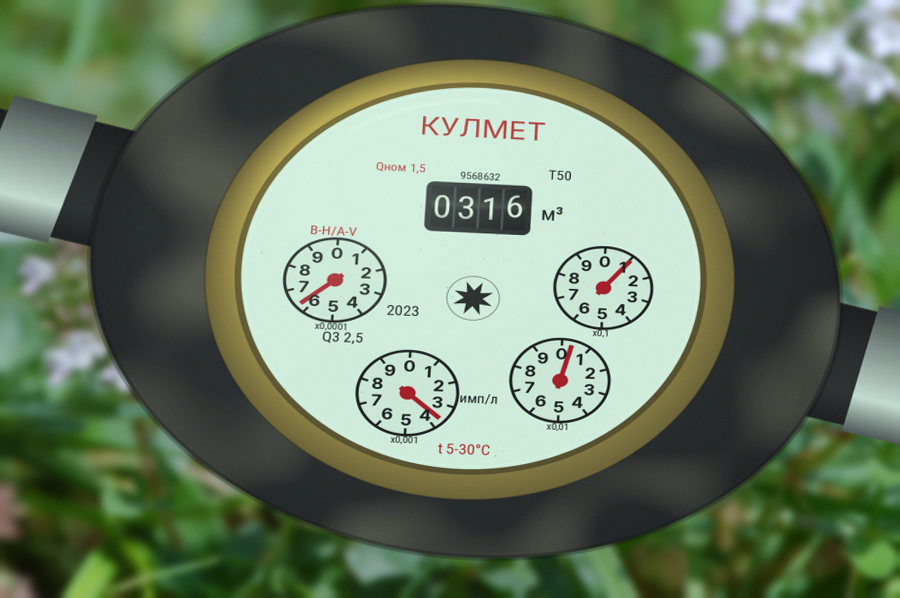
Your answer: 316.1036 m³
